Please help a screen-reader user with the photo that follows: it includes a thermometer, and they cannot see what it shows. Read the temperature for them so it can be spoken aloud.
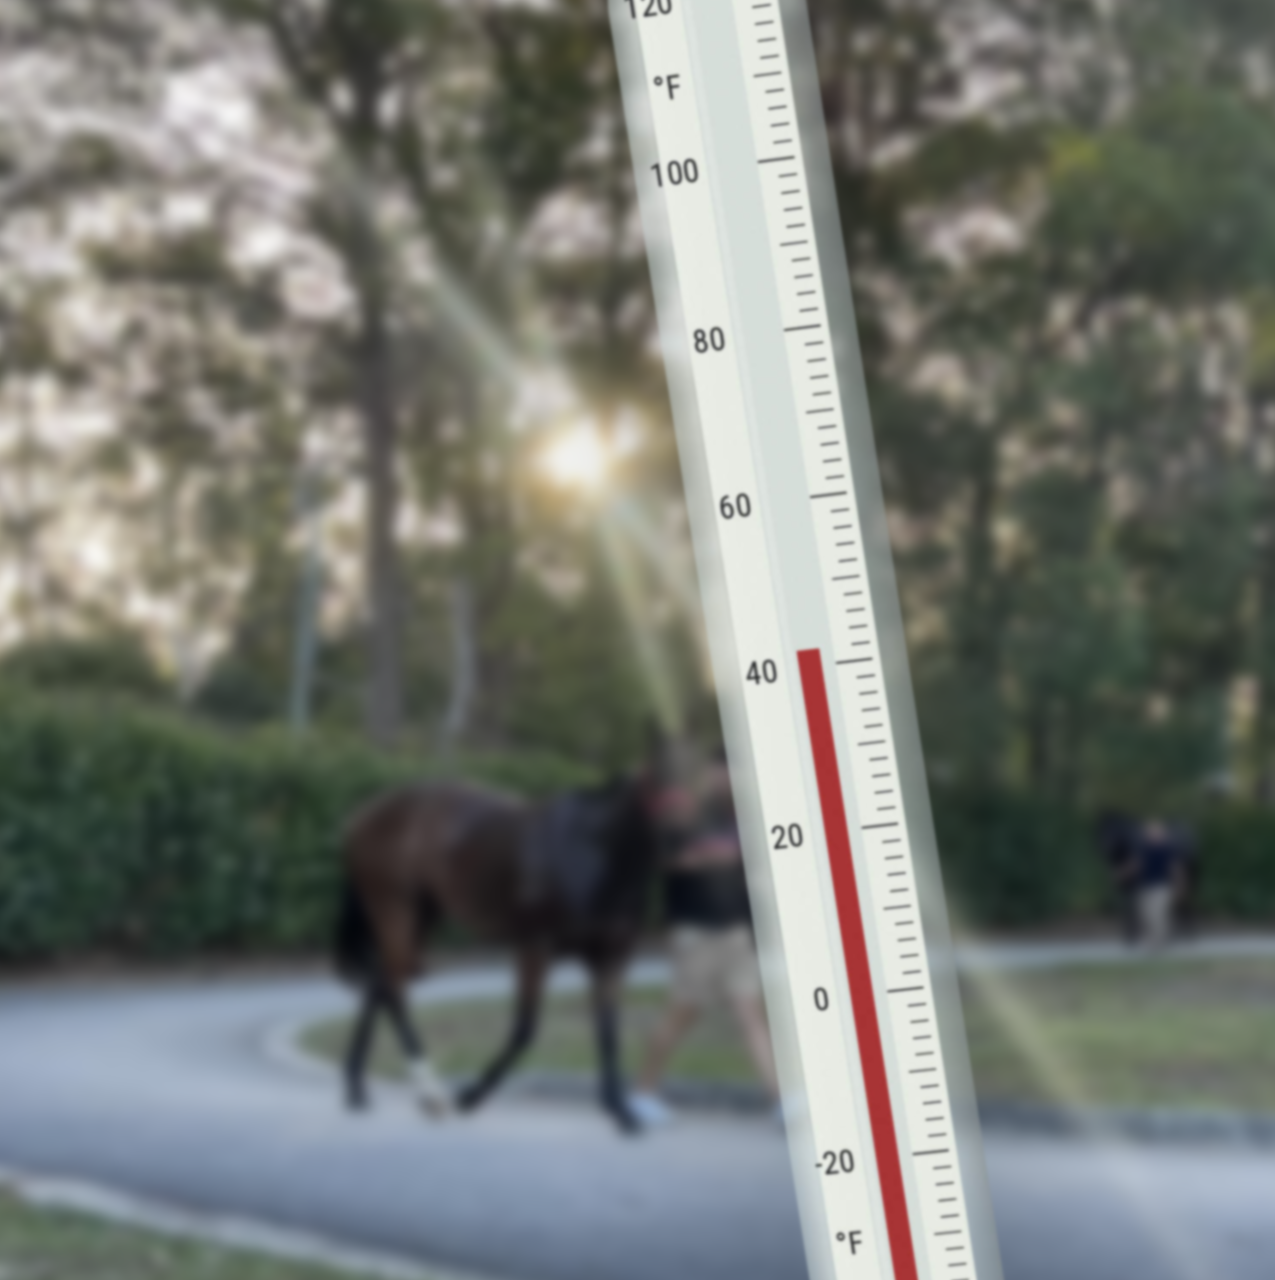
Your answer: 42 °F
